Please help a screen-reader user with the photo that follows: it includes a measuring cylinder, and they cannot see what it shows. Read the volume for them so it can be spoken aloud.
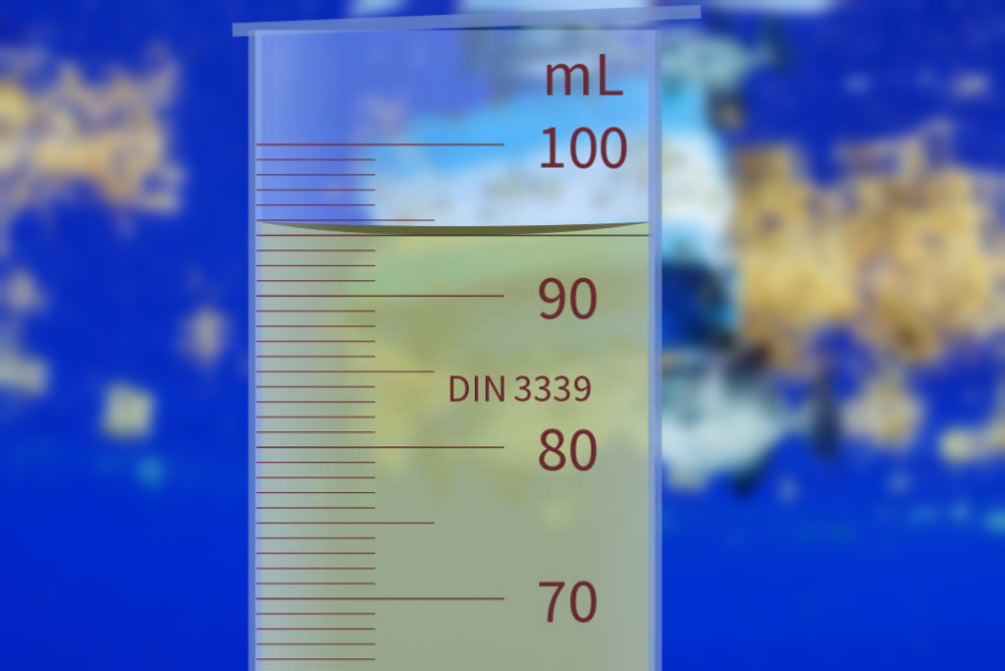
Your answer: 94 mL
